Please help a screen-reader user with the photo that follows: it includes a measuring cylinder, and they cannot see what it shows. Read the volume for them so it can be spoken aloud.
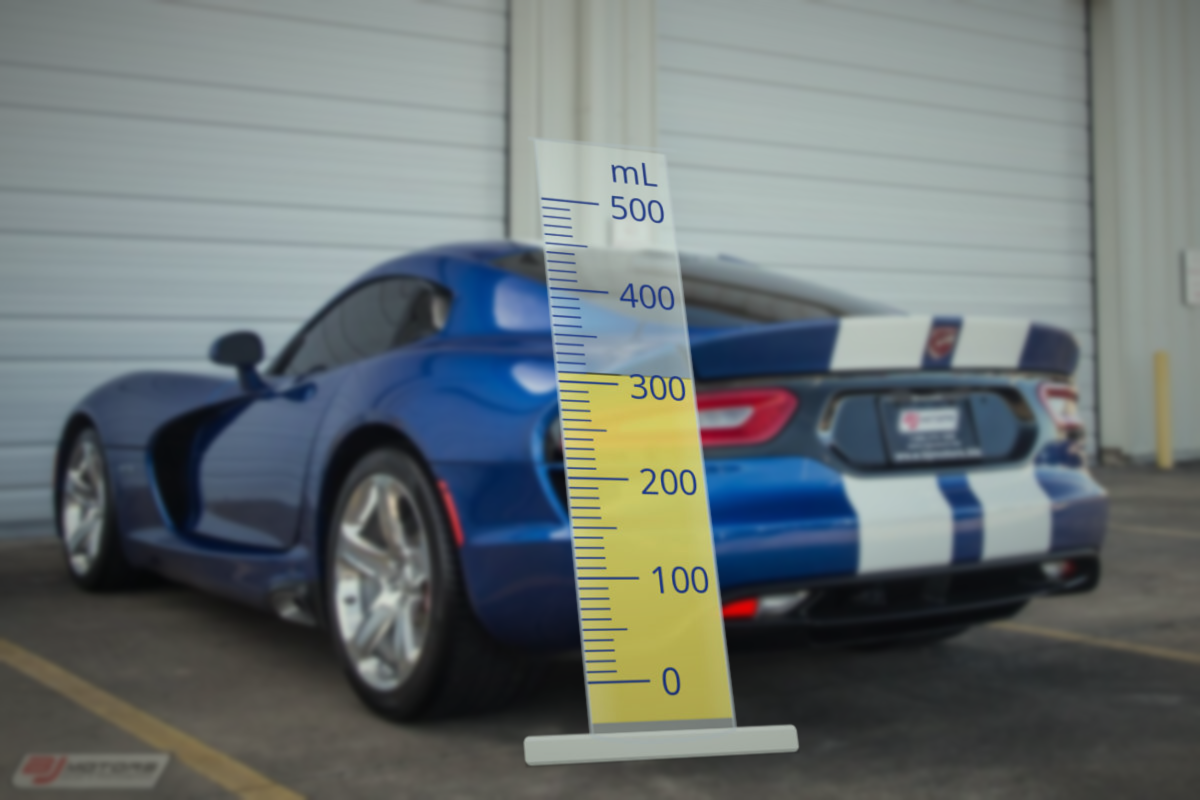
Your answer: 310 mL
